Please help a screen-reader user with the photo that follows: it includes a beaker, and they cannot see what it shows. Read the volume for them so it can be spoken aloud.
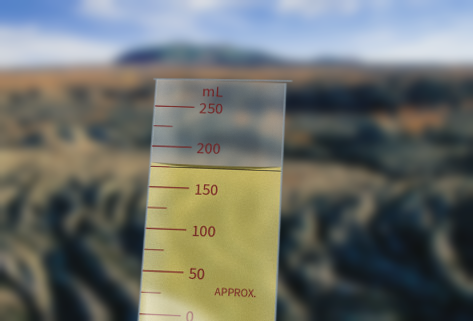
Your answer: 175 mL
